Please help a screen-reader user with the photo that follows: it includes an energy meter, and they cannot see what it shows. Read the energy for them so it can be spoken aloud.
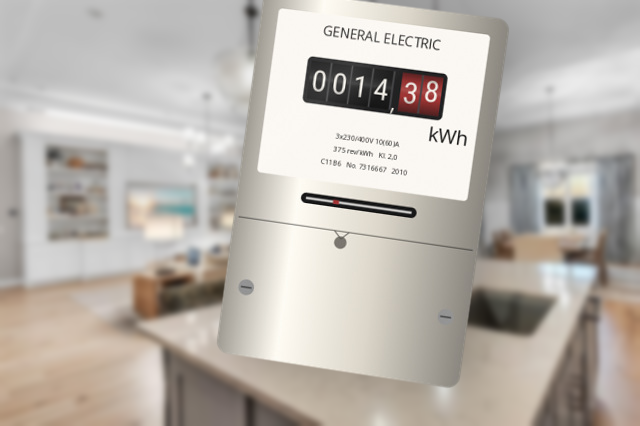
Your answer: 14.38 kWh
